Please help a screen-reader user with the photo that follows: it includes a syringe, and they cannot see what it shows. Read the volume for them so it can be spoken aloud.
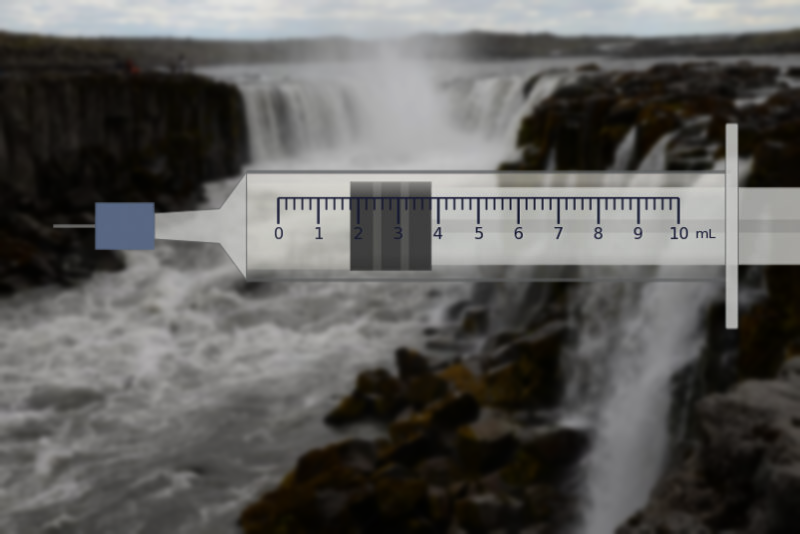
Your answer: 1.8 mL
